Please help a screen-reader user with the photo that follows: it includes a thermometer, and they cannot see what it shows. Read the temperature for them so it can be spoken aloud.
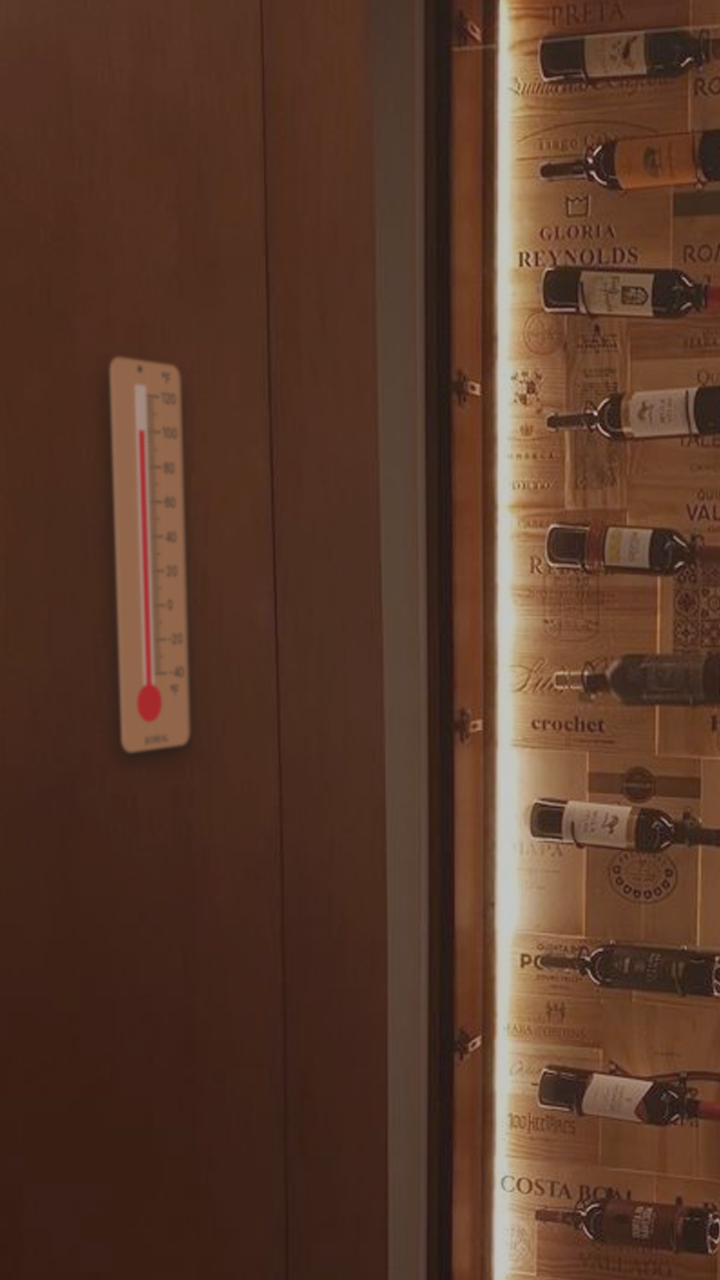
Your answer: 100 °F
